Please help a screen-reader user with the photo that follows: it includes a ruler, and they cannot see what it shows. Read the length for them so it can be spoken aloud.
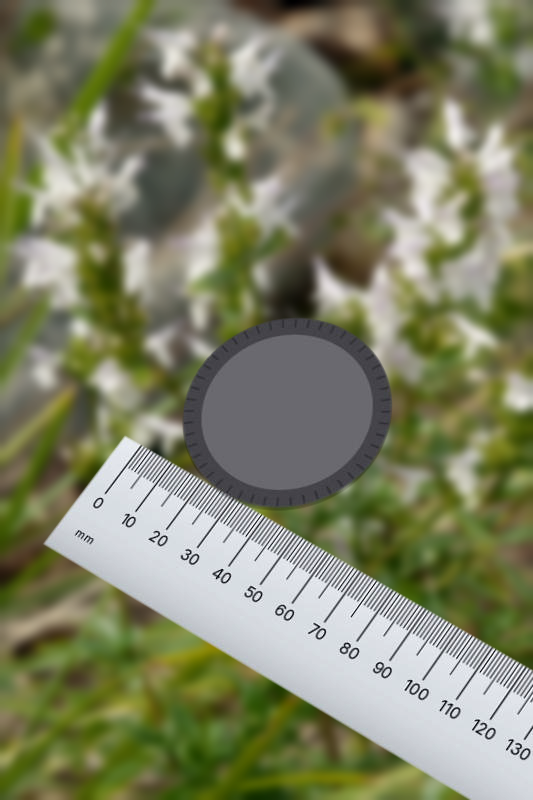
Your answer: 55 mm
